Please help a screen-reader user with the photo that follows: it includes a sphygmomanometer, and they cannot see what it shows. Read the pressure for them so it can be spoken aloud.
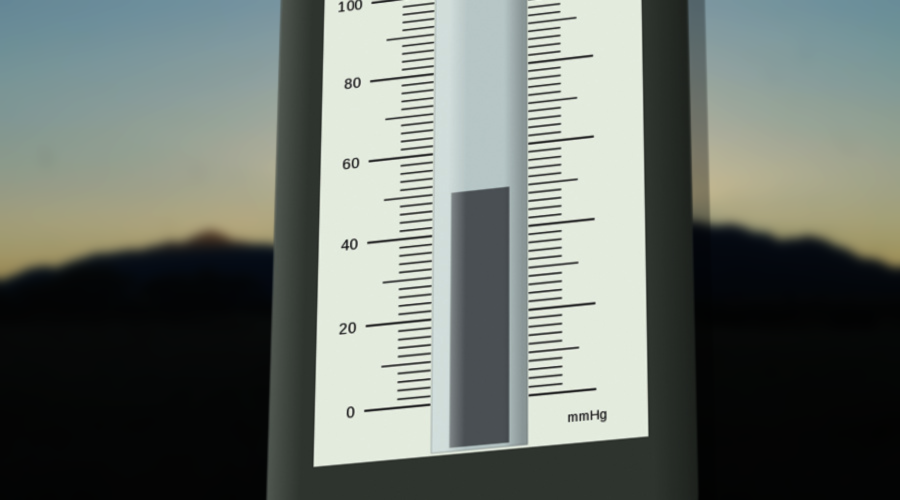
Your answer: 50 mmHg
